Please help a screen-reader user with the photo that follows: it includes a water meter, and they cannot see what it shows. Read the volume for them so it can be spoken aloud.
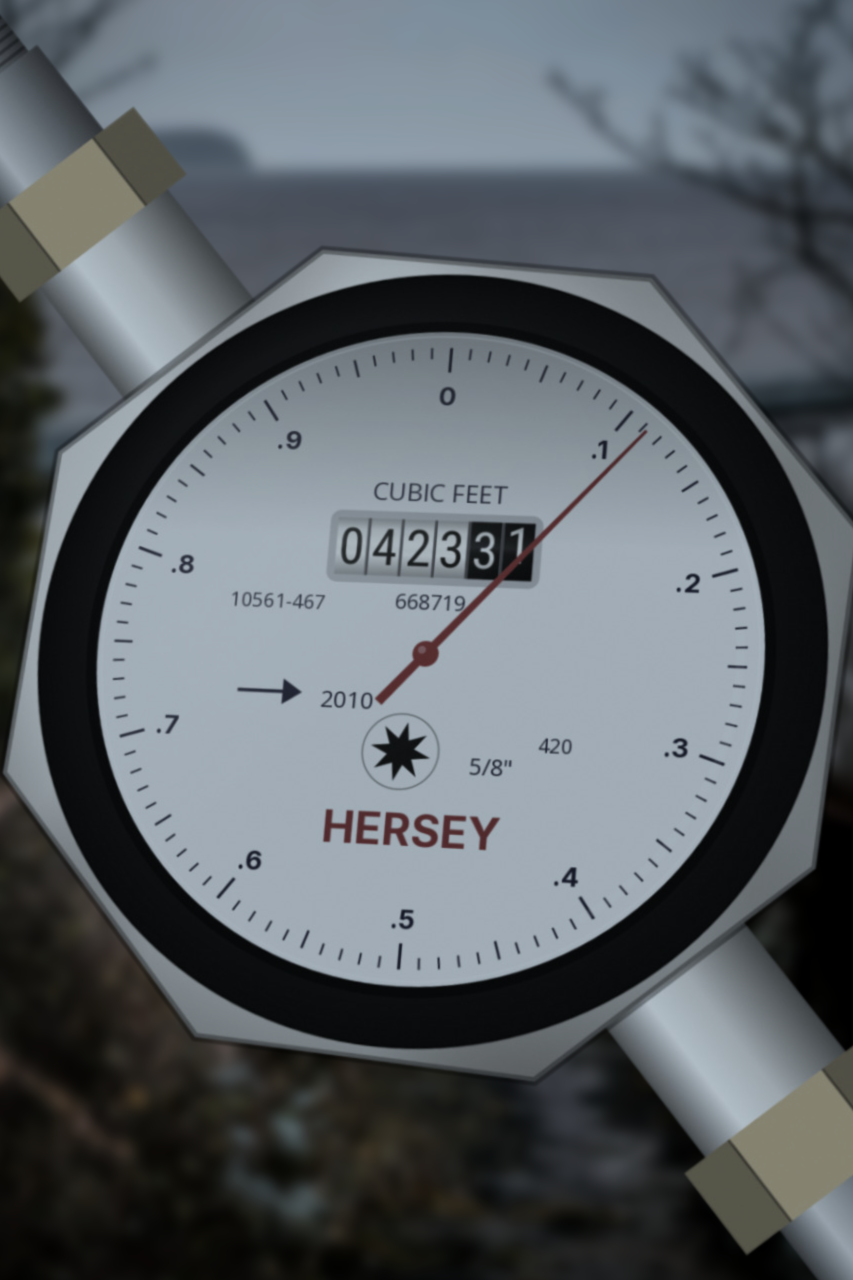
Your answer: 42331.11 ft³
